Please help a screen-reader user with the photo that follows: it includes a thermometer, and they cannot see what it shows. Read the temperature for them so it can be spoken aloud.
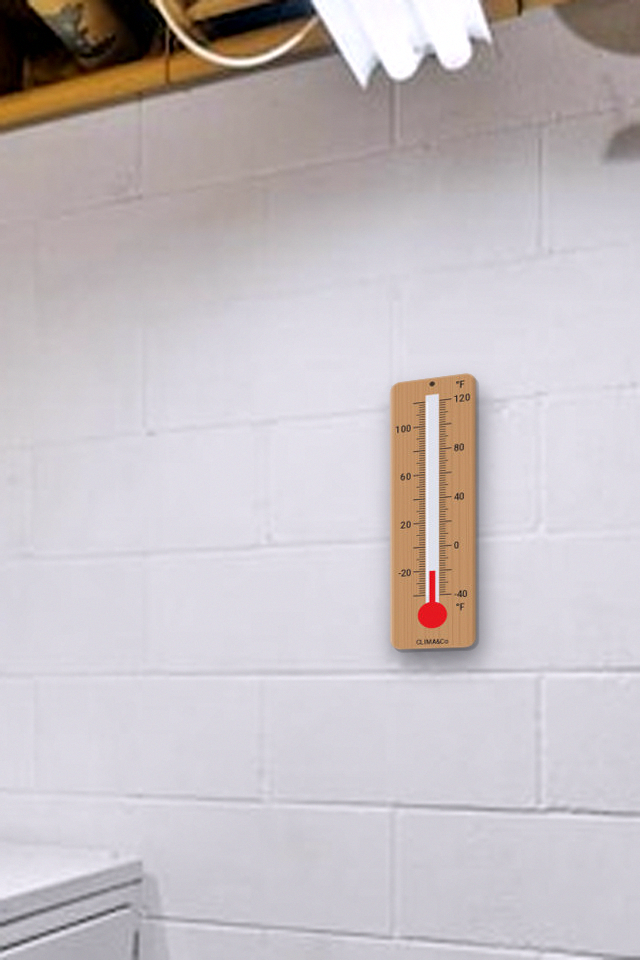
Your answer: -20 °F
